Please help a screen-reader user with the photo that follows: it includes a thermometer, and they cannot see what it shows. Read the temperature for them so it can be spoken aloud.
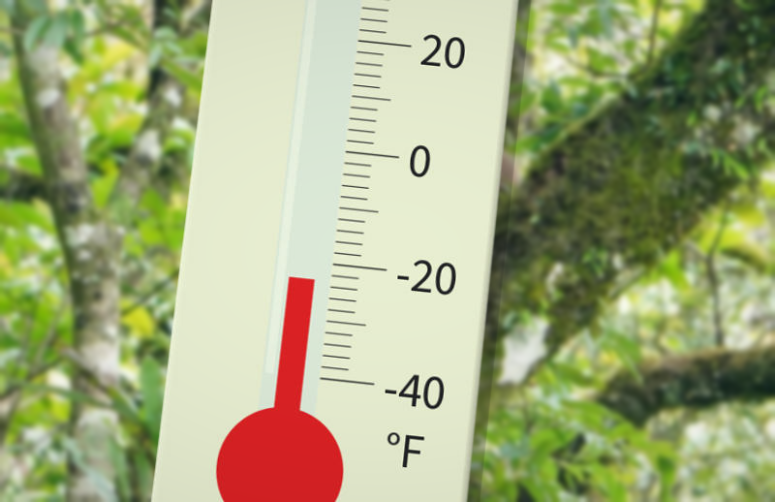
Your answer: -23 °F
